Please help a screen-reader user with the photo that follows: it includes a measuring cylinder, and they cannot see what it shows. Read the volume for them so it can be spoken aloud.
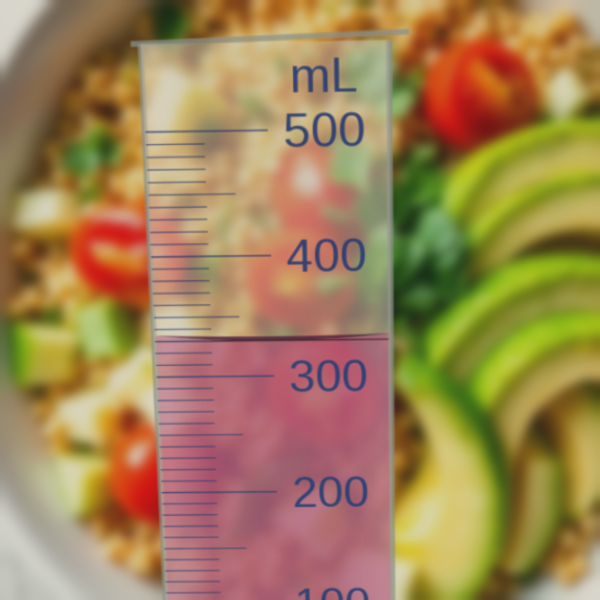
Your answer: 330 mL
